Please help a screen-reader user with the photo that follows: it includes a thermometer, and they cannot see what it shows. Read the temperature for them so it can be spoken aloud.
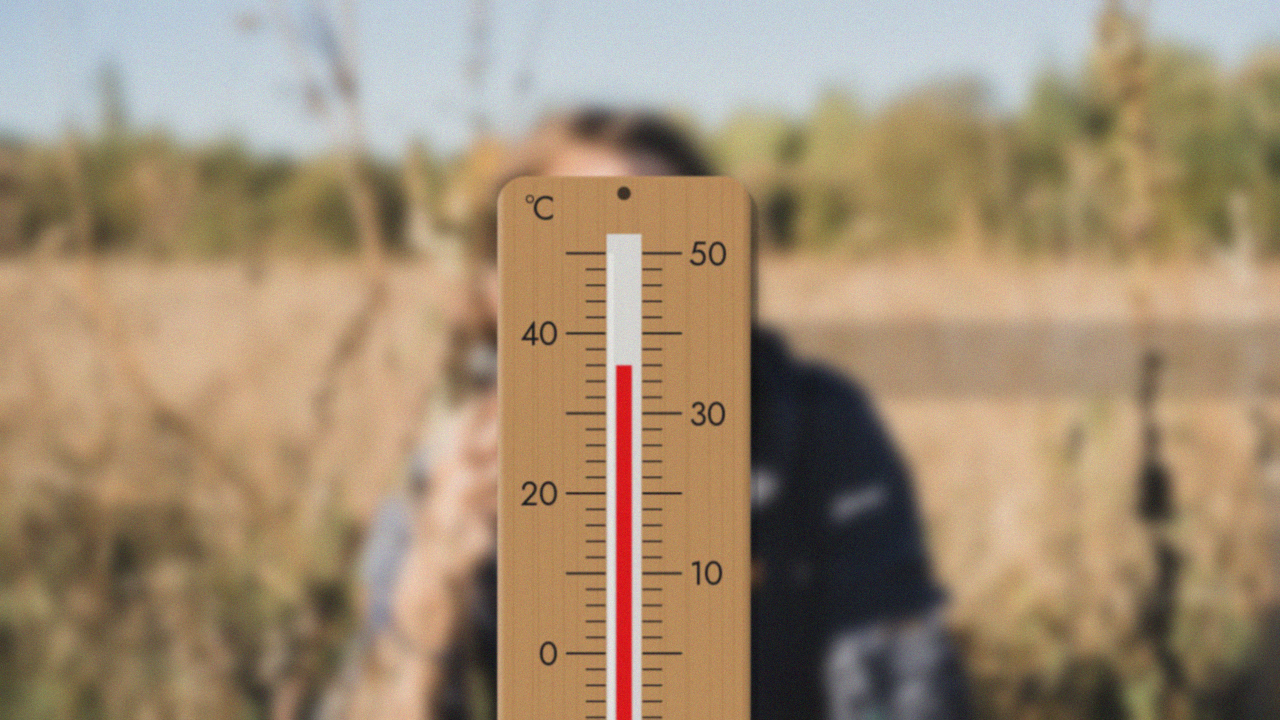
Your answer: 36 °C
